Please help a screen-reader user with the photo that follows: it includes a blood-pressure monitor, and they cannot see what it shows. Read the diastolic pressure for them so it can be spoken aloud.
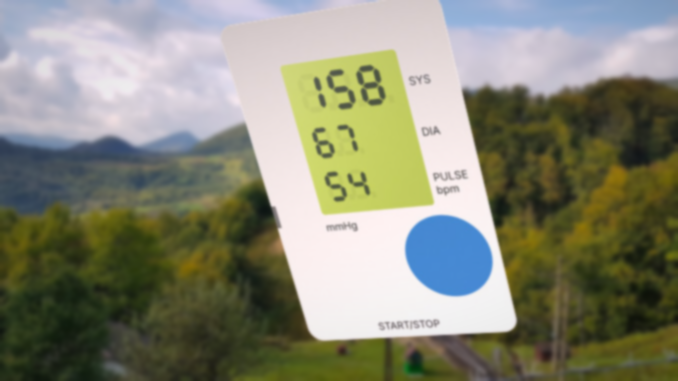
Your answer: 67 mmHg
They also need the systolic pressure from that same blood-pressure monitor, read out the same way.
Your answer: 158 mmHg
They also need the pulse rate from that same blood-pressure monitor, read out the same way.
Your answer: 54 bpm
